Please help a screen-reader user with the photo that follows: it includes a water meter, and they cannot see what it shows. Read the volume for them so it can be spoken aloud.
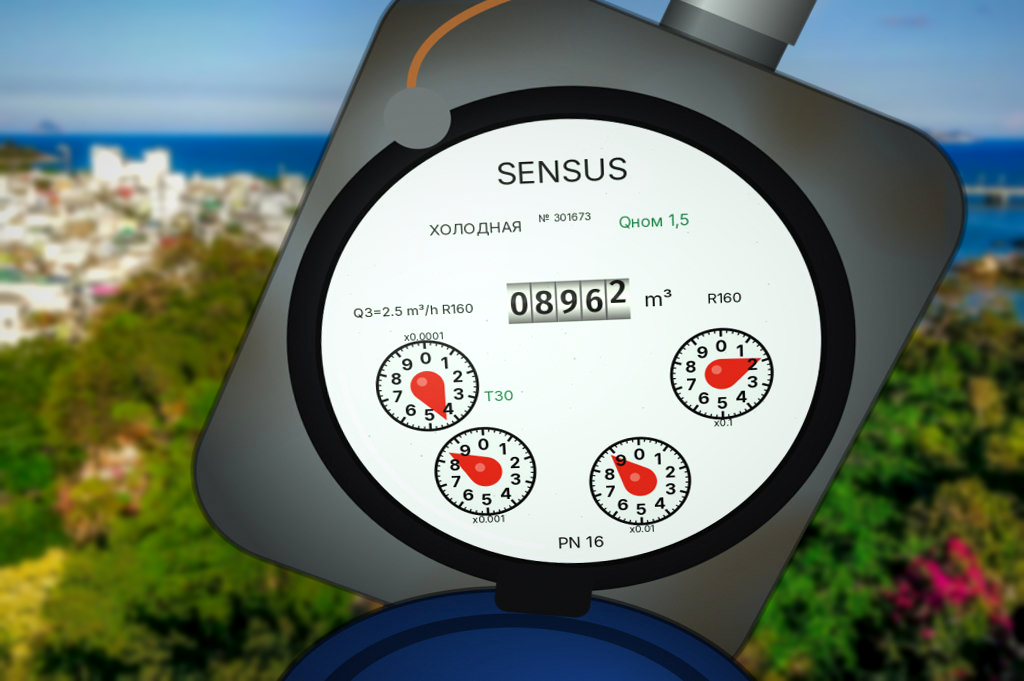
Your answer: 8962.1884 m³
